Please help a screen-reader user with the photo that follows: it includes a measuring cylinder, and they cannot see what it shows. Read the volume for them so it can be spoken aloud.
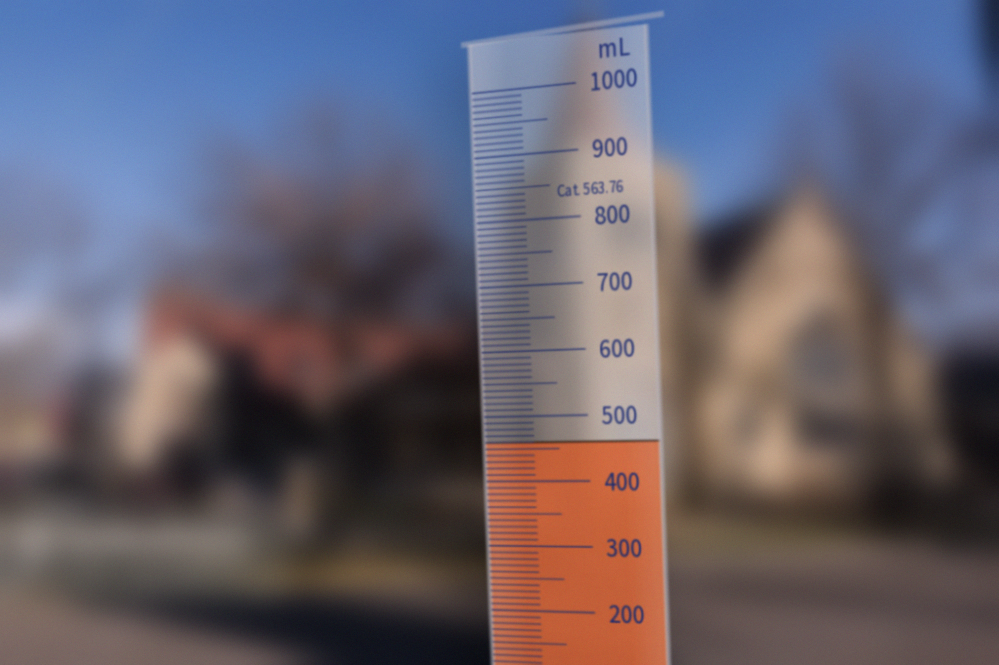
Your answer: 460 mL
